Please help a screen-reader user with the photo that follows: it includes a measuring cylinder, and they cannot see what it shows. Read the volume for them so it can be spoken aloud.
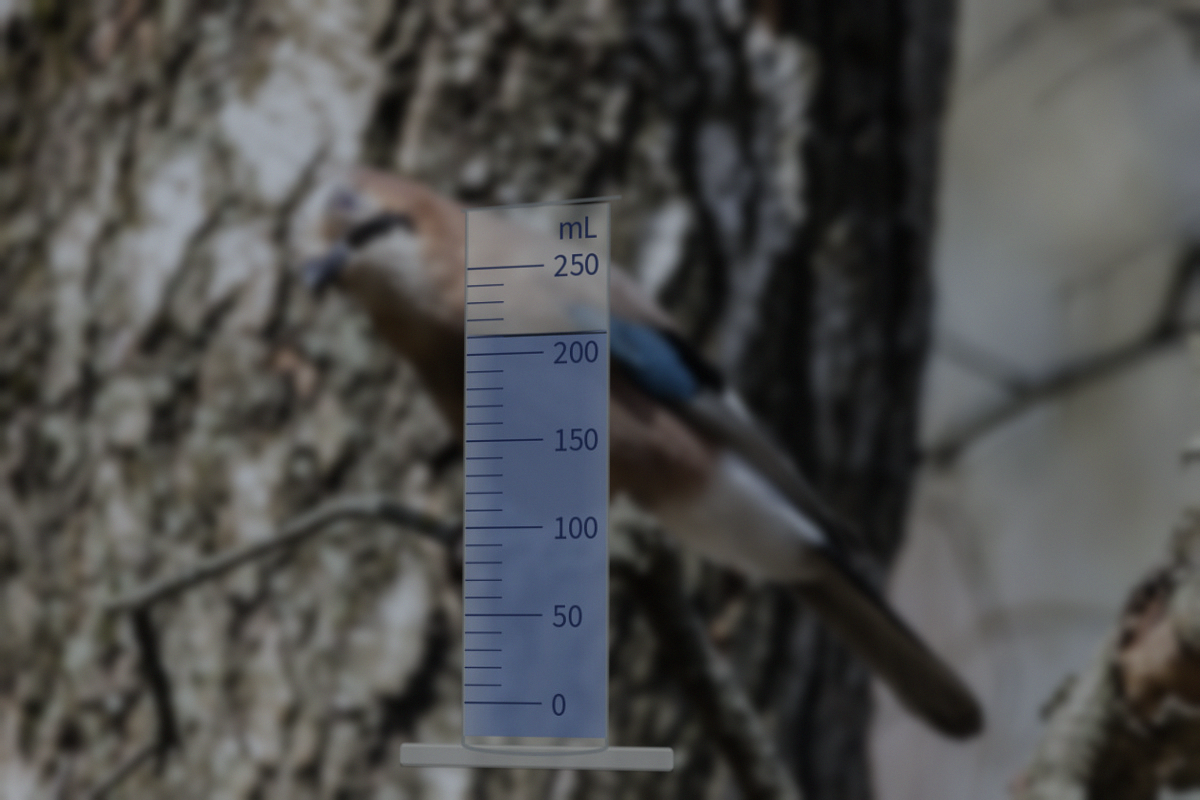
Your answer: 210 mL
